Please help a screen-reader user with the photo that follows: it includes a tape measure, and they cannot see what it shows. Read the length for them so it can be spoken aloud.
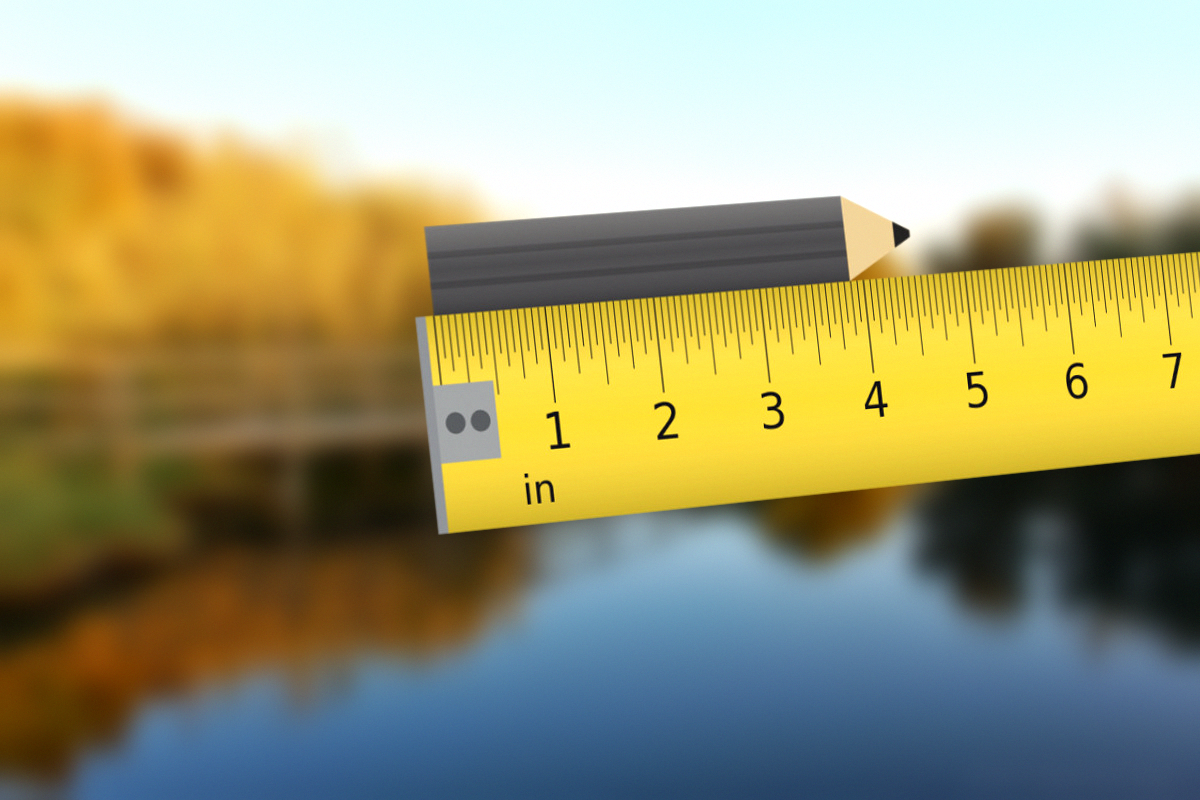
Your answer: 4.5 in
